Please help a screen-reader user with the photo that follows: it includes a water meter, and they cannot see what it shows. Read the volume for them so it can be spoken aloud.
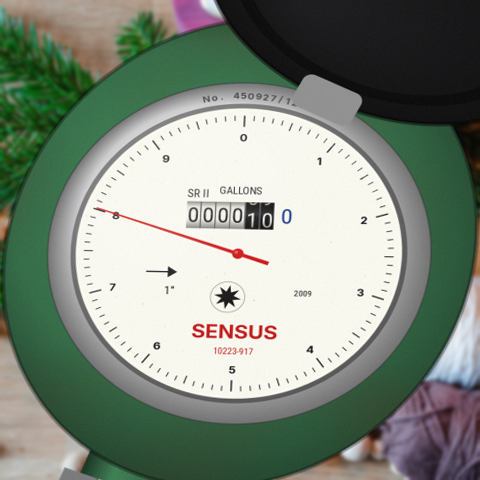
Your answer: 98.0 gal
